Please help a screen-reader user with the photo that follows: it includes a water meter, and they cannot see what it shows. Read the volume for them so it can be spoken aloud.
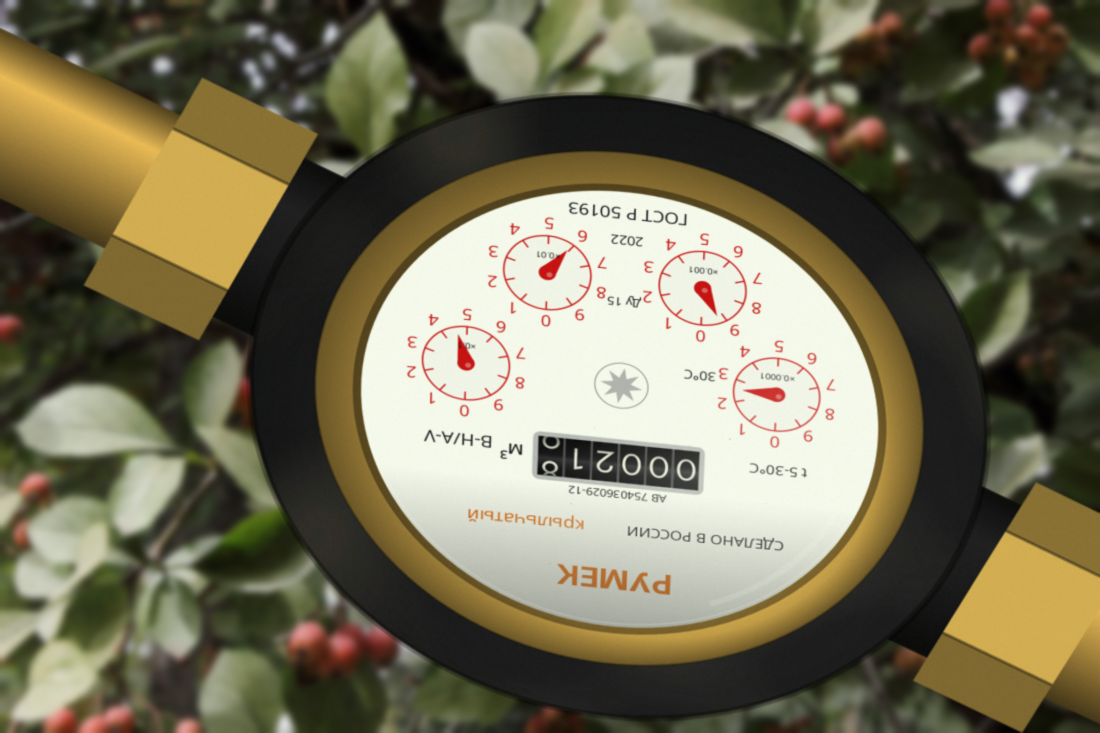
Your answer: 218.4592 m³
